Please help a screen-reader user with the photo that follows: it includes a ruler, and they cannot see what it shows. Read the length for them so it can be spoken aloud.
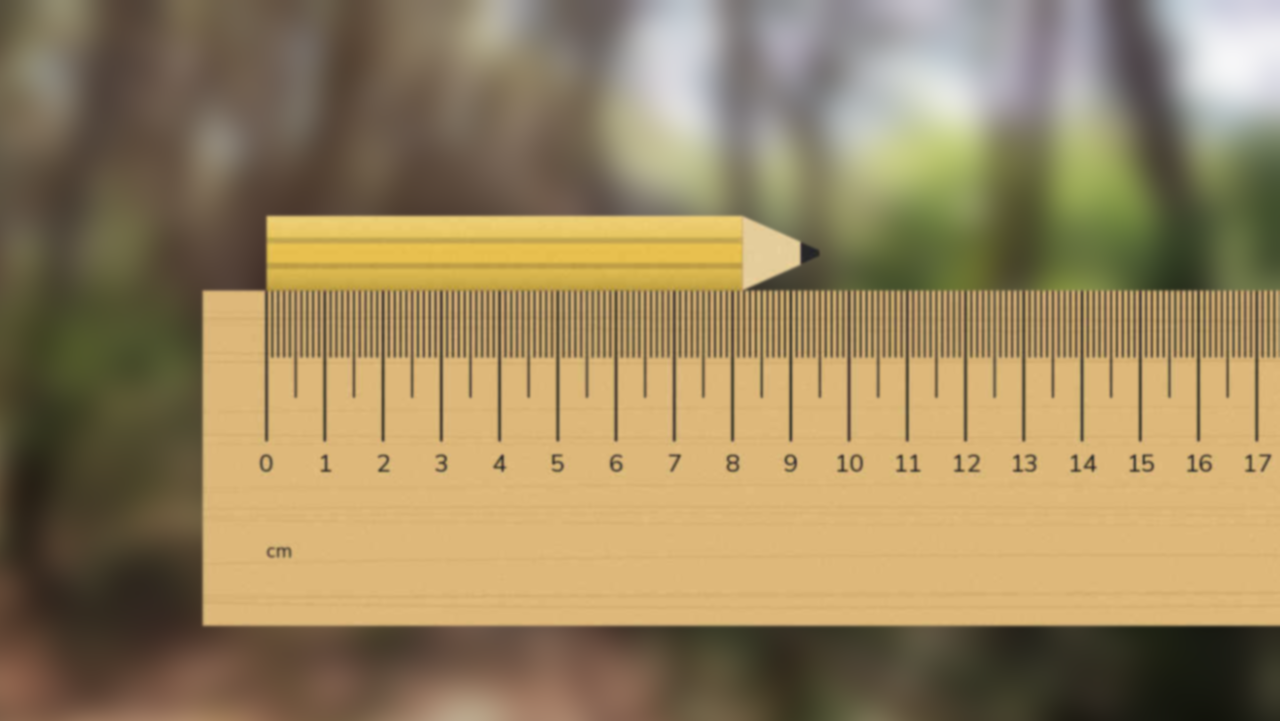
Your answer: 9.5 cm
